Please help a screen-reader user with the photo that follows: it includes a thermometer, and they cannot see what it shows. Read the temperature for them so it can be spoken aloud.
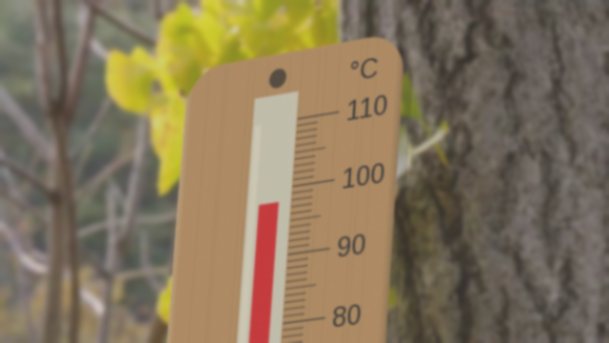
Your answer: 98 °C
